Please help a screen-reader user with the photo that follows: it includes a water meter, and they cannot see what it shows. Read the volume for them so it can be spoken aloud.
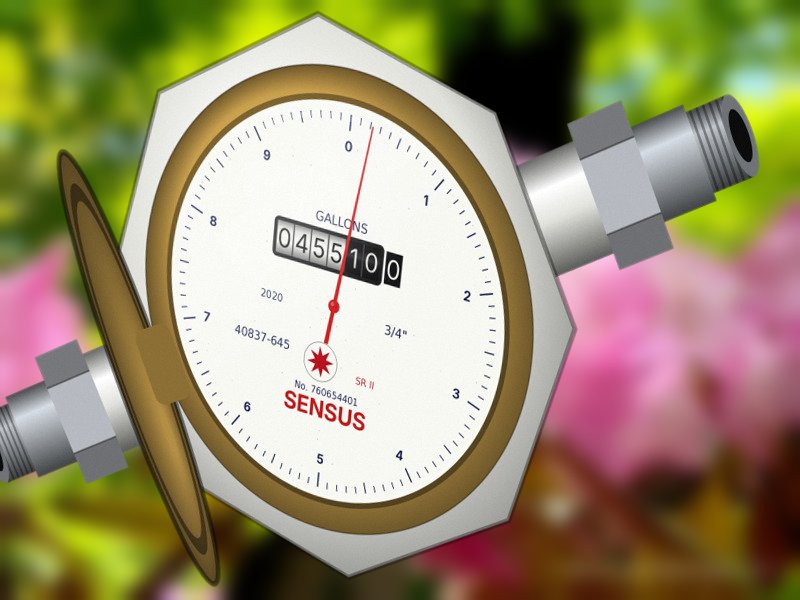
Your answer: 455100.2 gal
